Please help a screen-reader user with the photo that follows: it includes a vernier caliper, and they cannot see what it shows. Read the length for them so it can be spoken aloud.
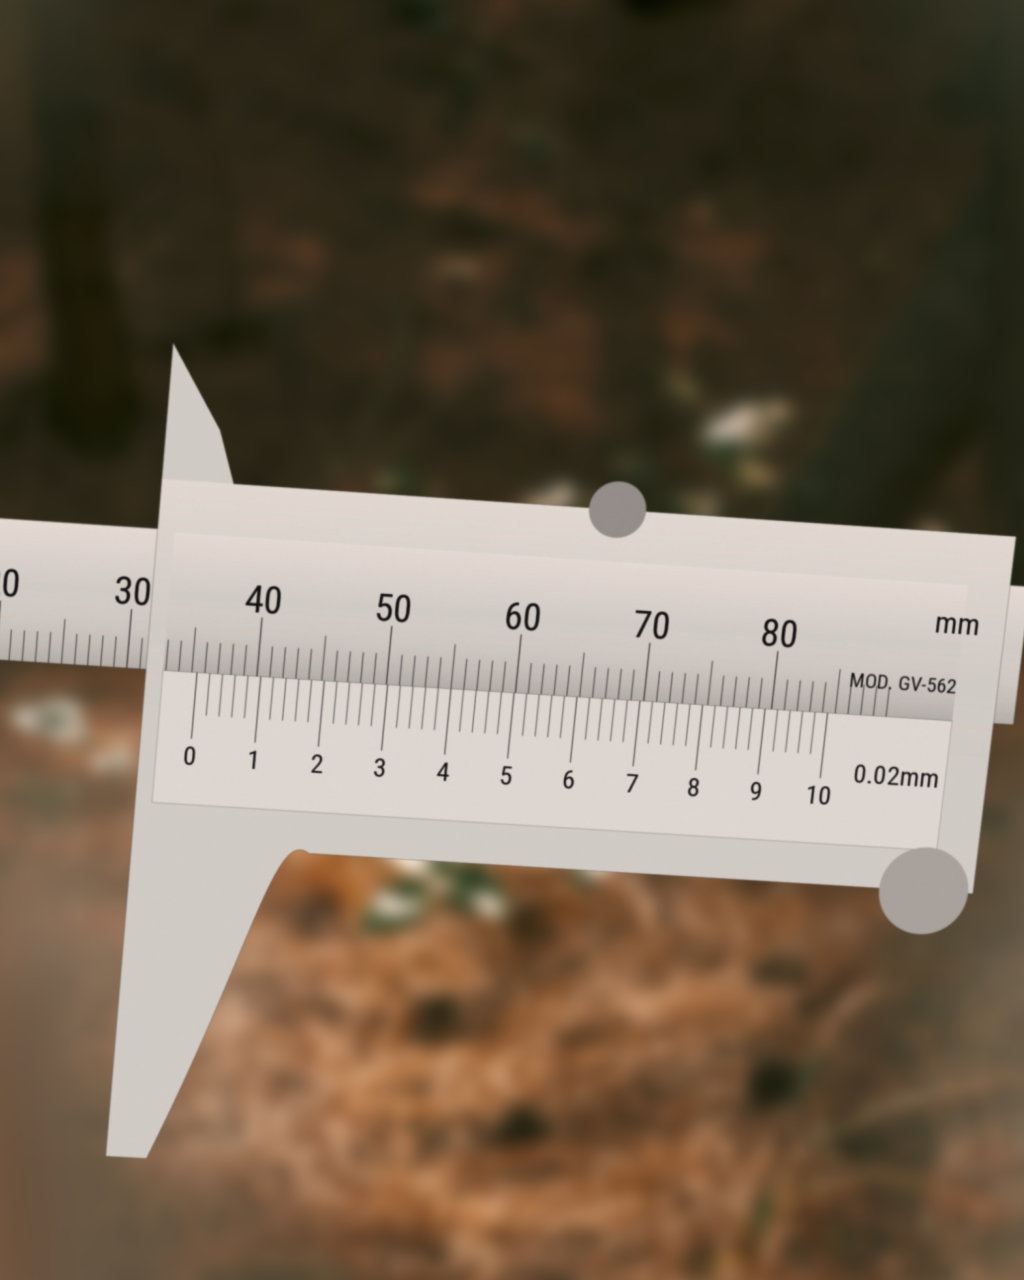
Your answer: 35.4 mm
